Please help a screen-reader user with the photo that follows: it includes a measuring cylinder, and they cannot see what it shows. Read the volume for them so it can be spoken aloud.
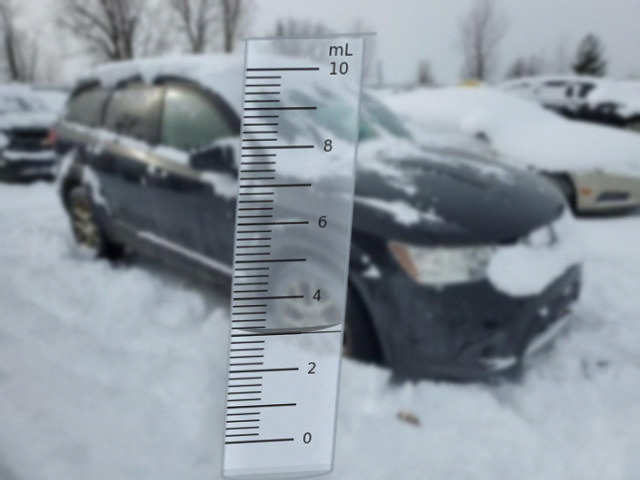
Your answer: 3 mL
